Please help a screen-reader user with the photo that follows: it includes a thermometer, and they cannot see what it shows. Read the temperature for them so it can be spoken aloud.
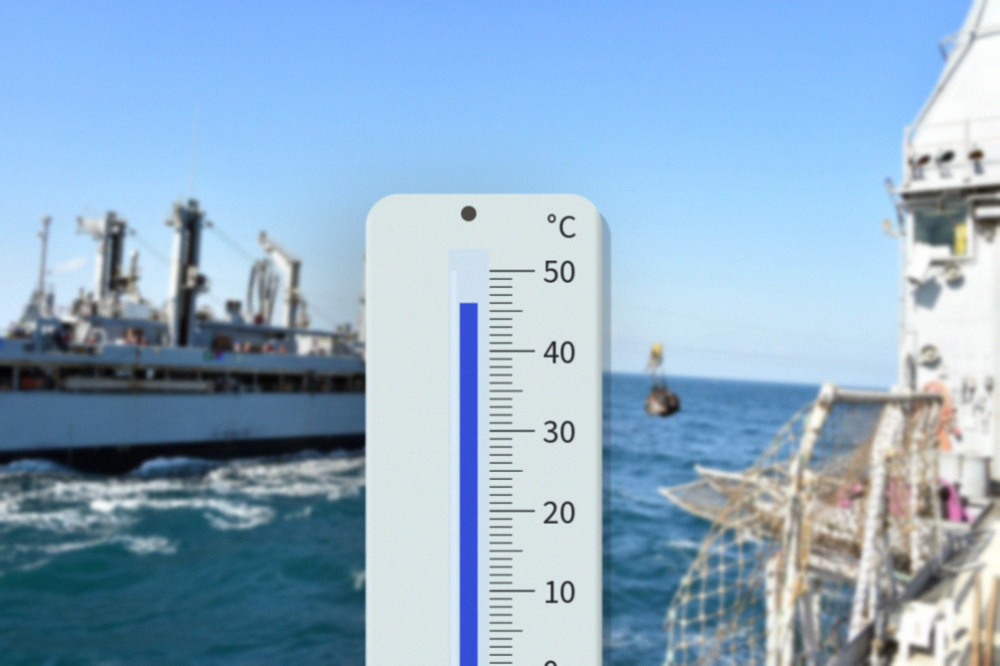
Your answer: 46 °C
